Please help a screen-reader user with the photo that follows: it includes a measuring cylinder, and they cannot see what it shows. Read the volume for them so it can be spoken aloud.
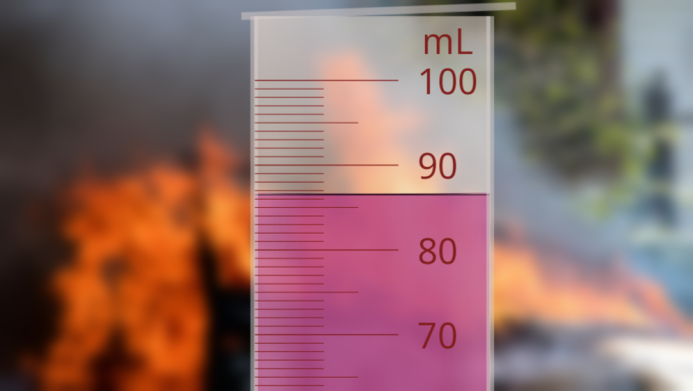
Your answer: 86.5 mL
